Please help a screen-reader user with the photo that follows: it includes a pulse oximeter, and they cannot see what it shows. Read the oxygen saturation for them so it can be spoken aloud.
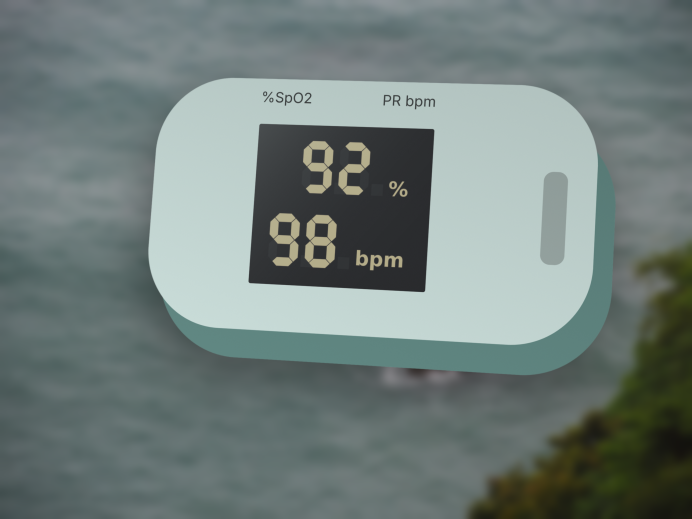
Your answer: 92 %
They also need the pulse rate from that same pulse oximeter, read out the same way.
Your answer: 98 bpm
